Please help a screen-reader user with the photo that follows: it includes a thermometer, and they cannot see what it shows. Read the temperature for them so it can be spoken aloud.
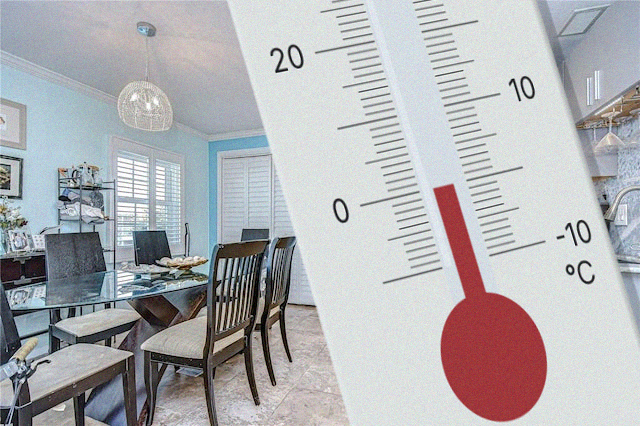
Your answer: 0 °C
